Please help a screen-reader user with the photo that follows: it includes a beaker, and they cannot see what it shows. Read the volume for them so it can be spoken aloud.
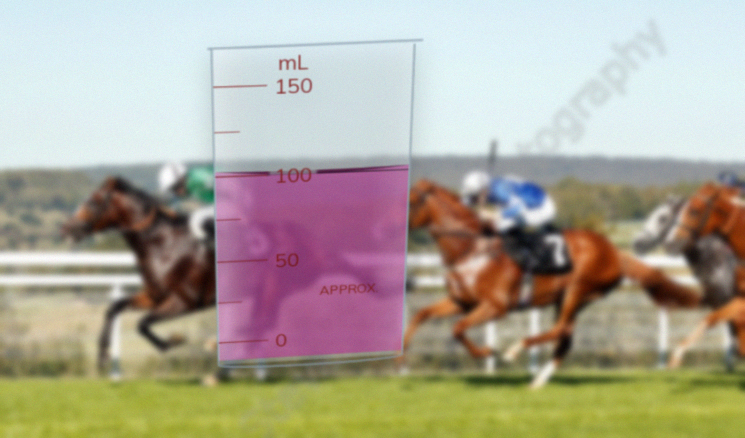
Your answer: 100 mL
